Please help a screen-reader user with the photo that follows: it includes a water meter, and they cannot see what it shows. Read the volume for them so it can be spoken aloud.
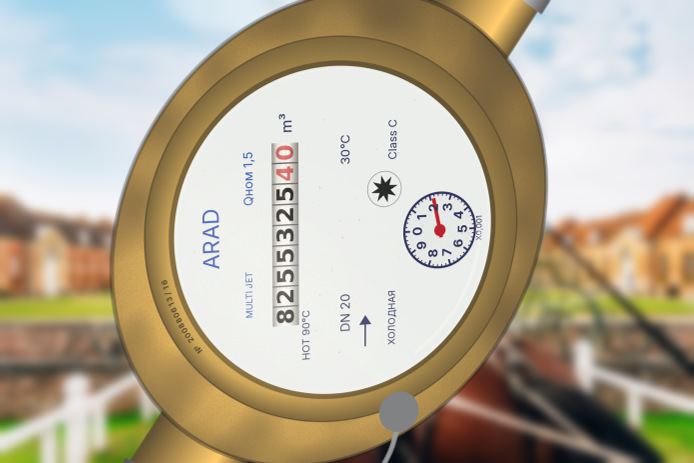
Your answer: 8255325.402 m³
